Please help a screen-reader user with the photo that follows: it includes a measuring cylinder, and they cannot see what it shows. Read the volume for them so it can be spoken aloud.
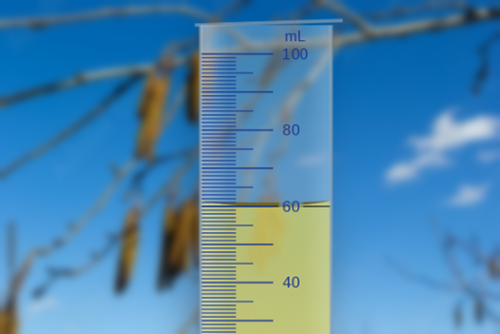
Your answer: 60 mL
